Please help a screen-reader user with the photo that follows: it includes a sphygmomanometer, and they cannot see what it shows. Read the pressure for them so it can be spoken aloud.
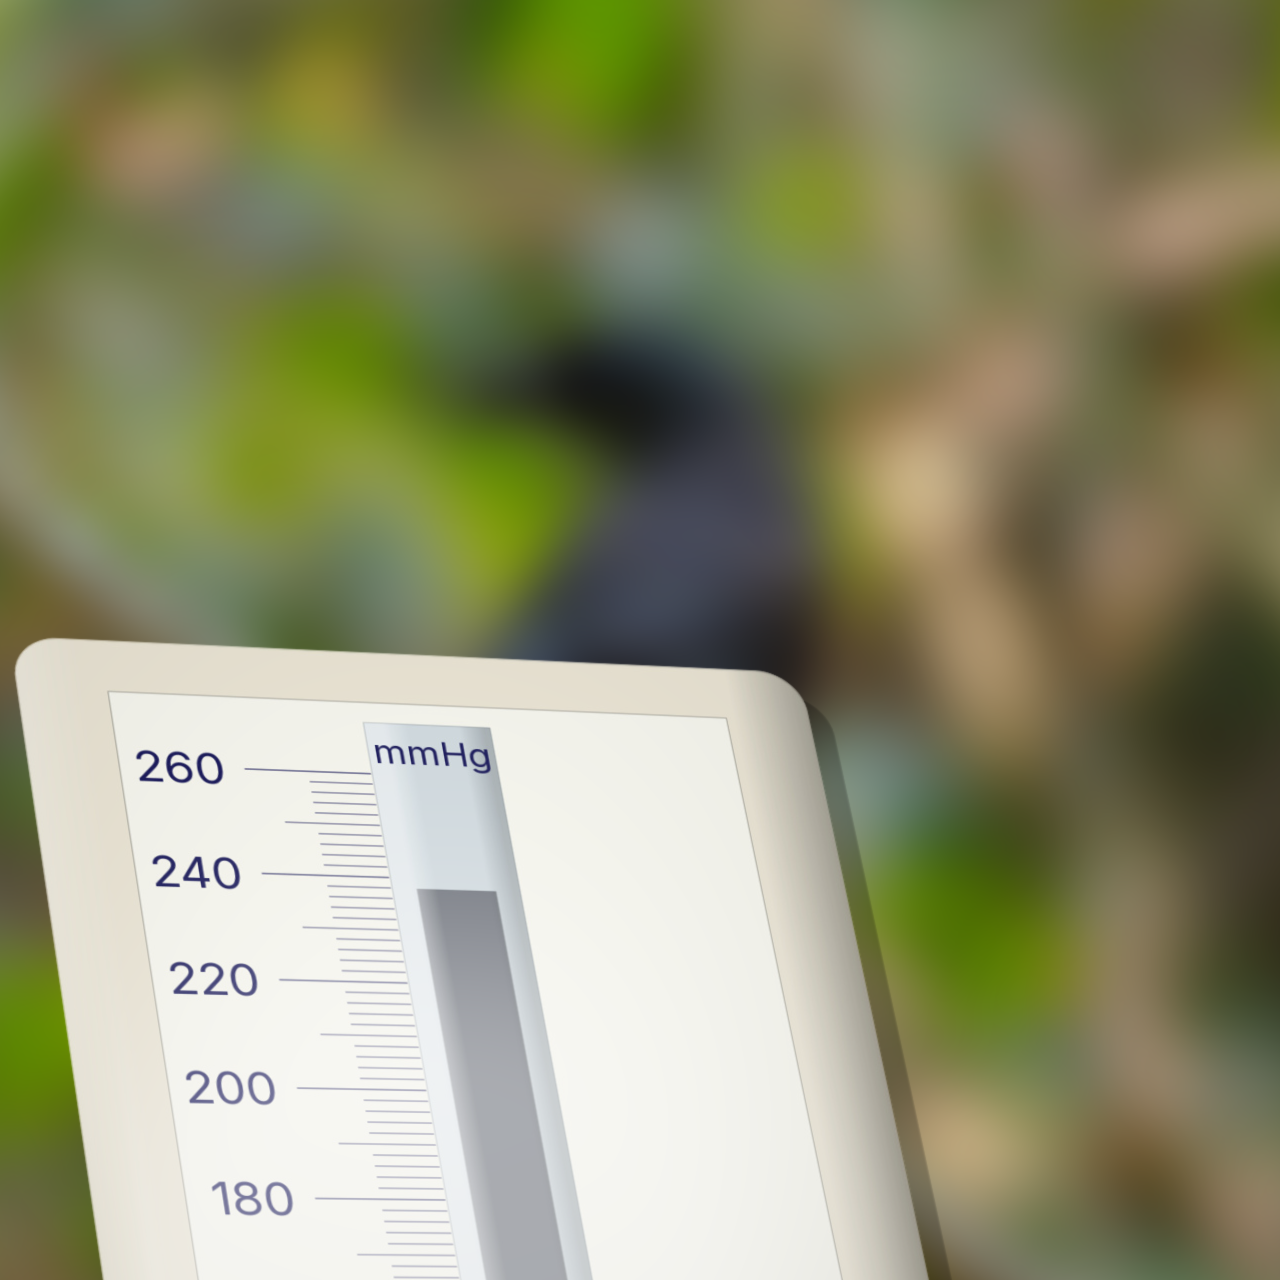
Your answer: 238 mmHg
